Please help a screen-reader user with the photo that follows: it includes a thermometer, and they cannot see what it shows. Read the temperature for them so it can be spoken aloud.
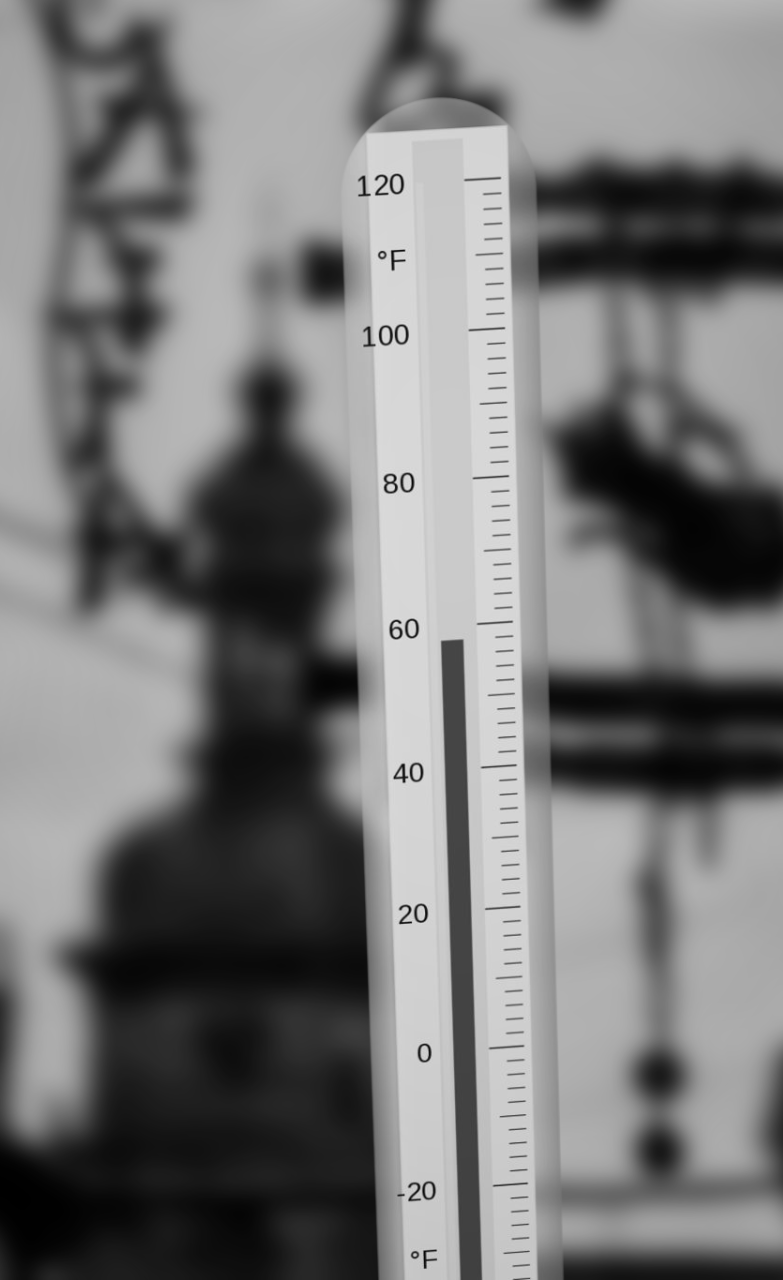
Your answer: 58 °F
